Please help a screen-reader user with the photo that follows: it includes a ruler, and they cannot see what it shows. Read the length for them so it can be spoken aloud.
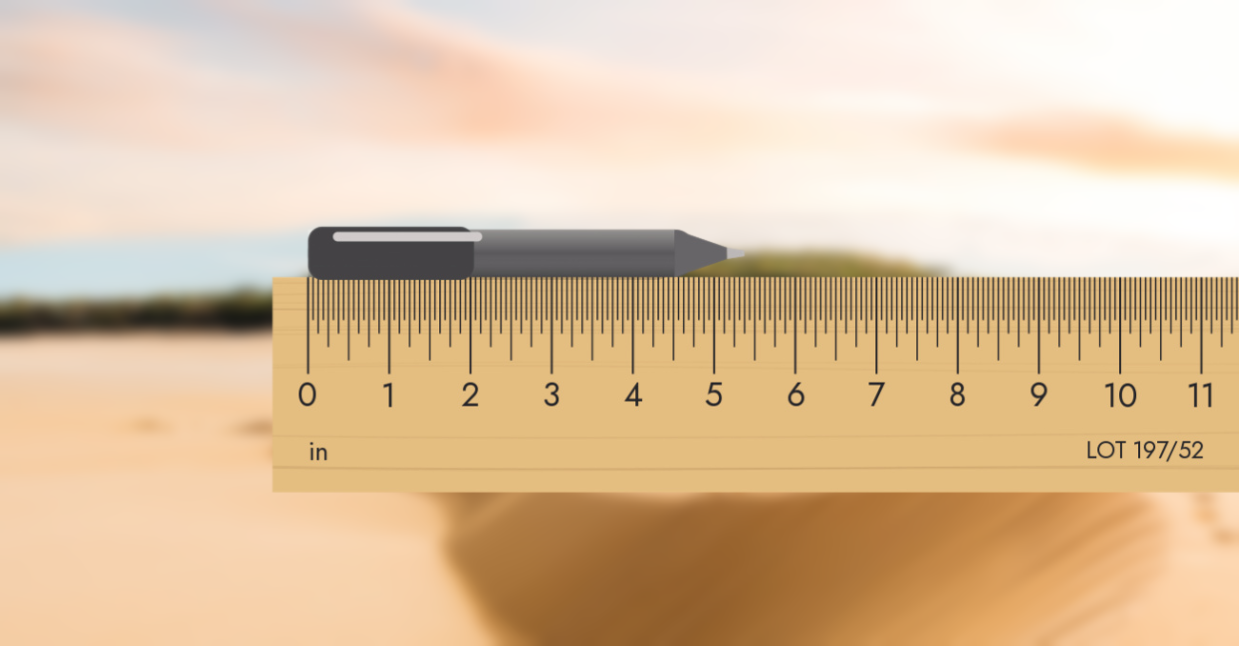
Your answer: 5.375 in
